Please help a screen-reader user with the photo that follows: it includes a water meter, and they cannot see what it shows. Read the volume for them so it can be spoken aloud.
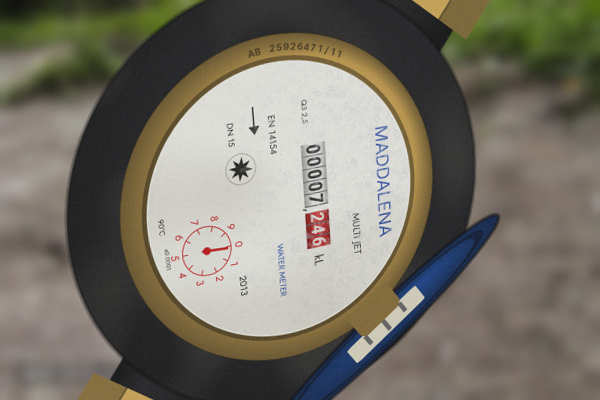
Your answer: 7.2460 kL
